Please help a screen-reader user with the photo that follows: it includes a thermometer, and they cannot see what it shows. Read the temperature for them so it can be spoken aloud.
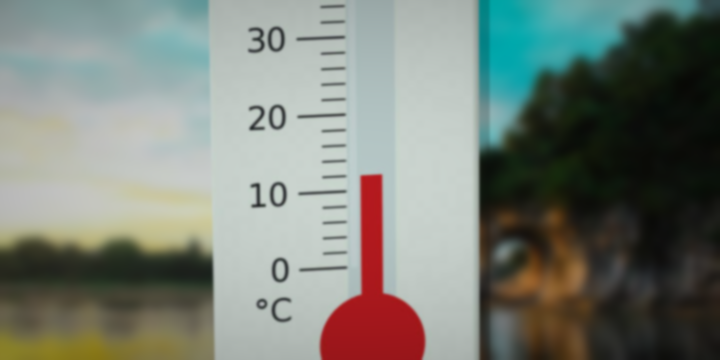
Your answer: 12 °C
